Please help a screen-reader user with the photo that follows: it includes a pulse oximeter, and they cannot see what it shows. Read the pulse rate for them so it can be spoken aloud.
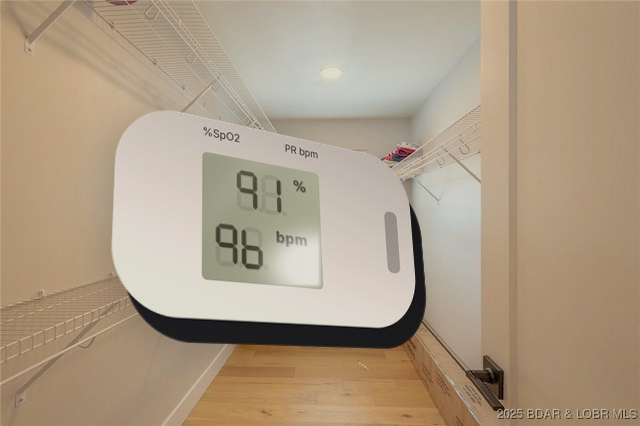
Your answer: 96 bpm
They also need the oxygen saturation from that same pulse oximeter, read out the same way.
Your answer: 91 %
